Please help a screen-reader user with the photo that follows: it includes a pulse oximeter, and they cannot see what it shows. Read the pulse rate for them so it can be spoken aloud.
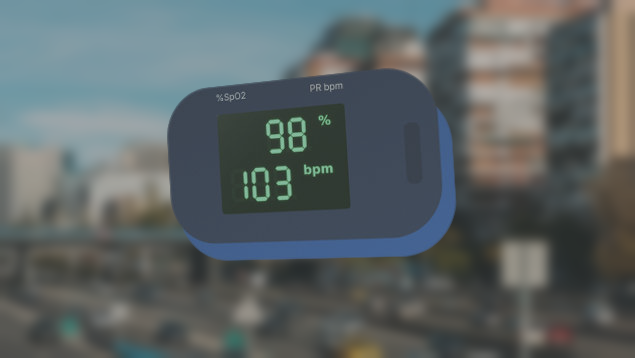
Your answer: 103 bpm
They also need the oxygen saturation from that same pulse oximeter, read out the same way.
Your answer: 98 %
